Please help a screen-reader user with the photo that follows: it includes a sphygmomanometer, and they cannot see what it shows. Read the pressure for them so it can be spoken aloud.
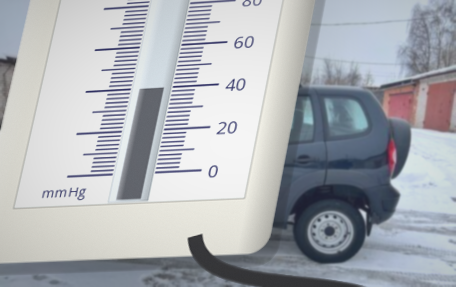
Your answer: 40 mmHg
